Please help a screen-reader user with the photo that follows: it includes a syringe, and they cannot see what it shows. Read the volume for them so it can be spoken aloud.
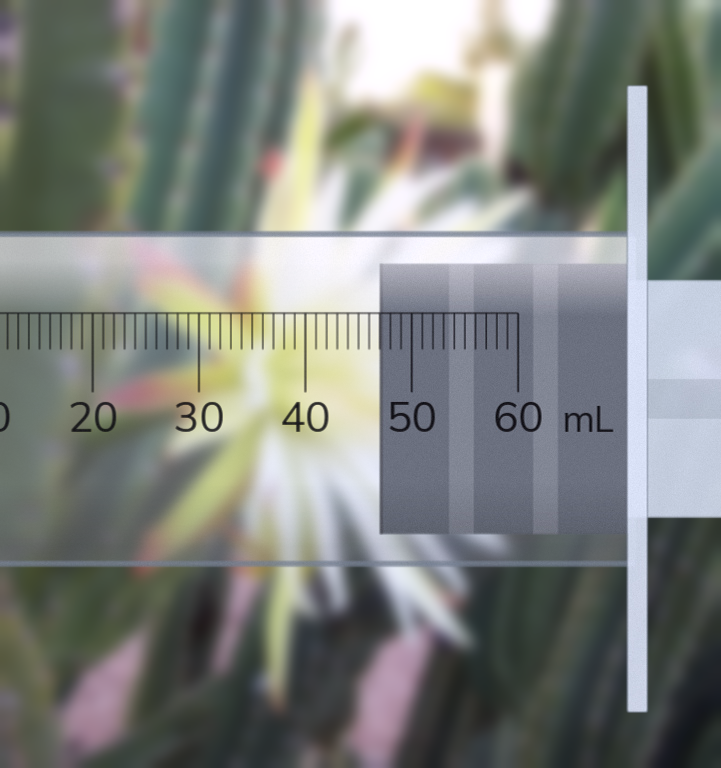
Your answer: 47 mL
